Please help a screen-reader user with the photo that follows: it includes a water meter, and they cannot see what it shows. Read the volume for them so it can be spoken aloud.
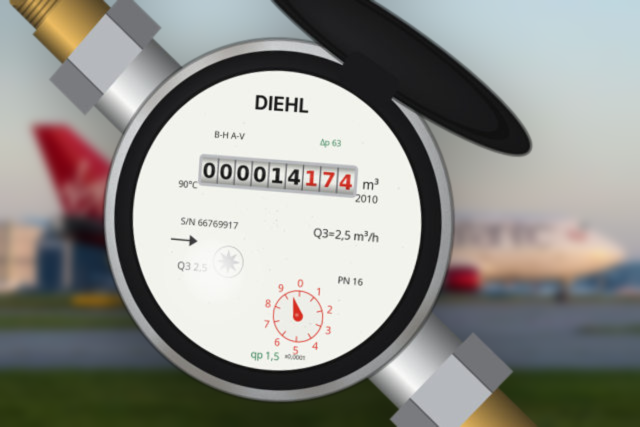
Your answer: 14.1739 m³
